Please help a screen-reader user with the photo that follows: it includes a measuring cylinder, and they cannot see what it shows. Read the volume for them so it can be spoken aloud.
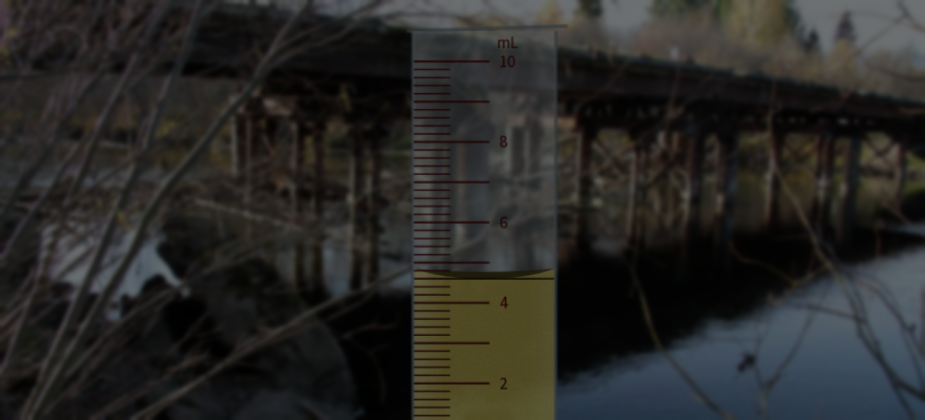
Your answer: 4.6 mL
